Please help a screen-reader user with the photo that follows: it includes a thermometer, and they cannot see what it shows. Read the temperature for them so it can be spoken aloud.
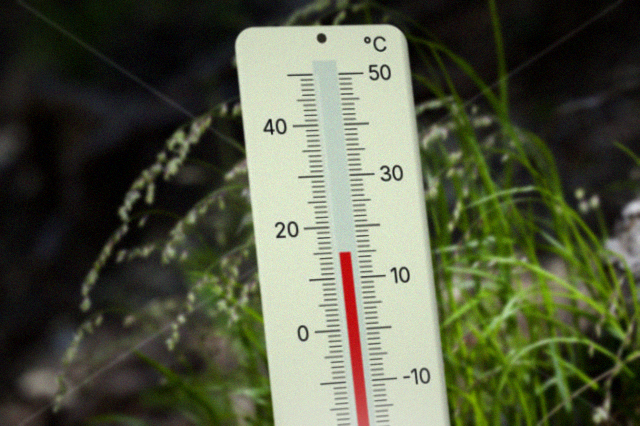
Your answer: 15 °C
